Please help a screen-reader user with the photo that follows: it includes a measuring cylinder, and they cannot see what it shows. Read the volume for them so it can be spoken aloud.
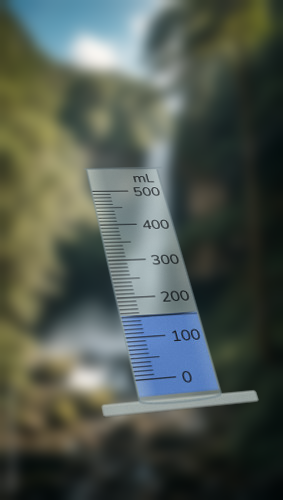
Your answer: 150 mL
